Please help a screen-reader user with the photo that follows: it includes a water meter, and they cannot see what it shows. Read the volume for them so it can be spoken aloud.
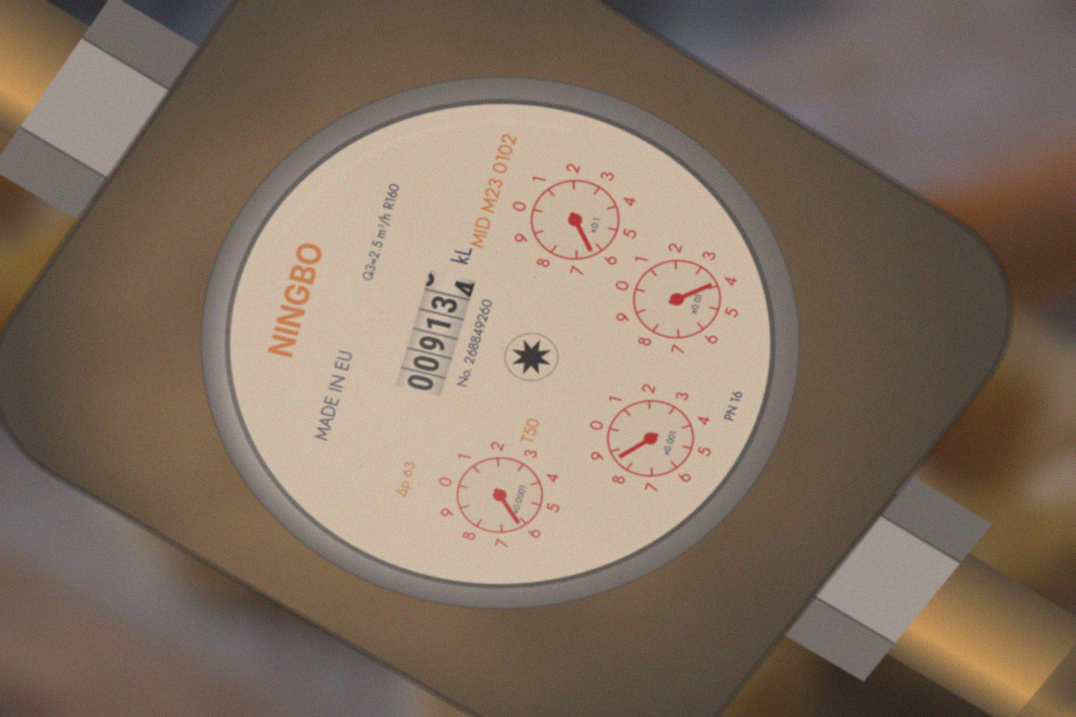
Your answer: 9133.6386 kL
